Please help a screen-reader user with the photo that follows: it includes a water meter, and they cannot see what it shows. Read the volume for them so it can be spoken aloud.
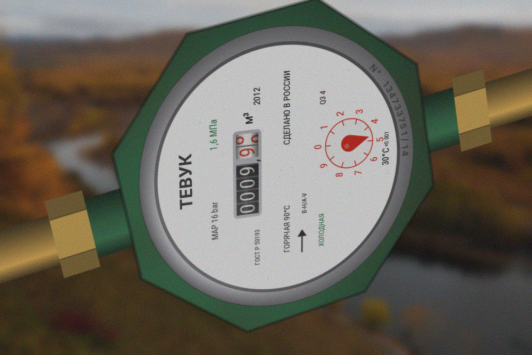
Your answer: 9.984 m³
